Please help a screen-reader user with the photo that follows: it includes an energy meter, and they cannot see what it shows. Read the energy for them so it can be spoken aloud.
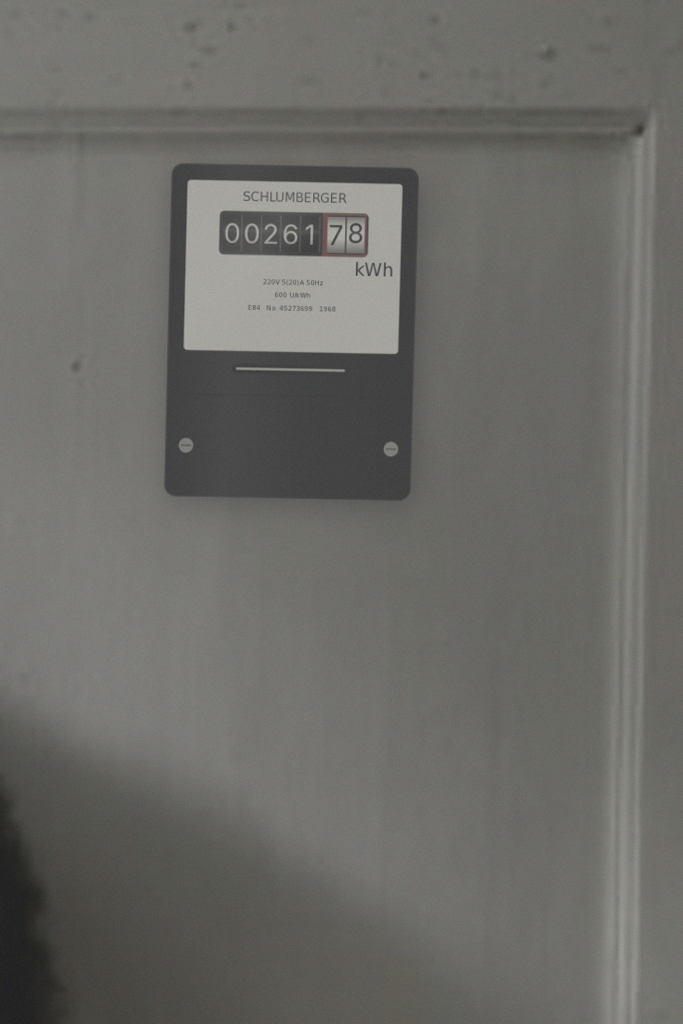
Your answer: 261.78 kWh
